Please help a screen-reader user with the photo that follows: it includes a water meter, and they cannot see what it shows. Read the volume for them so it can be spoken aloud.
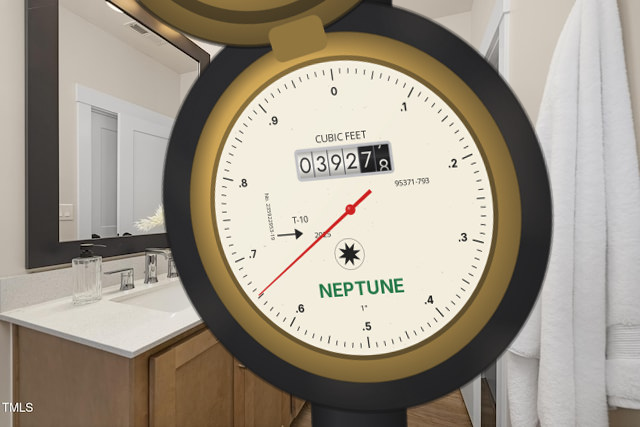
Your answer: 39277.65 ft³
